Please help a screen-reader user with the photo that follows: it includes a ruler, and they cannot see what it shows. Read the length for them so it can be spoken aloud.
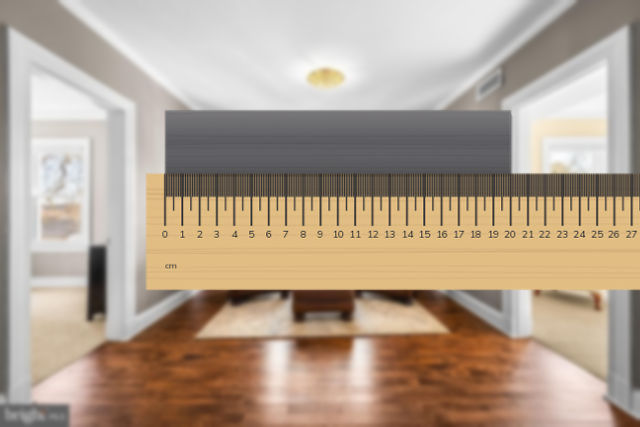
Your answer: 20 cm
